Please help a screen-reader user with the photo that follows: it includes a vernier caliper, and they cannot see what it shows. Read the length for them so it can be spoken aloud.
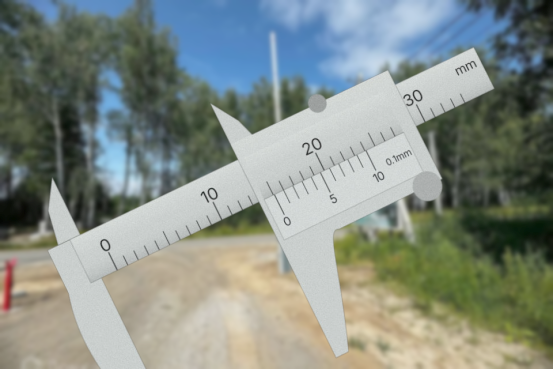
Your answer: 15.1 mm
